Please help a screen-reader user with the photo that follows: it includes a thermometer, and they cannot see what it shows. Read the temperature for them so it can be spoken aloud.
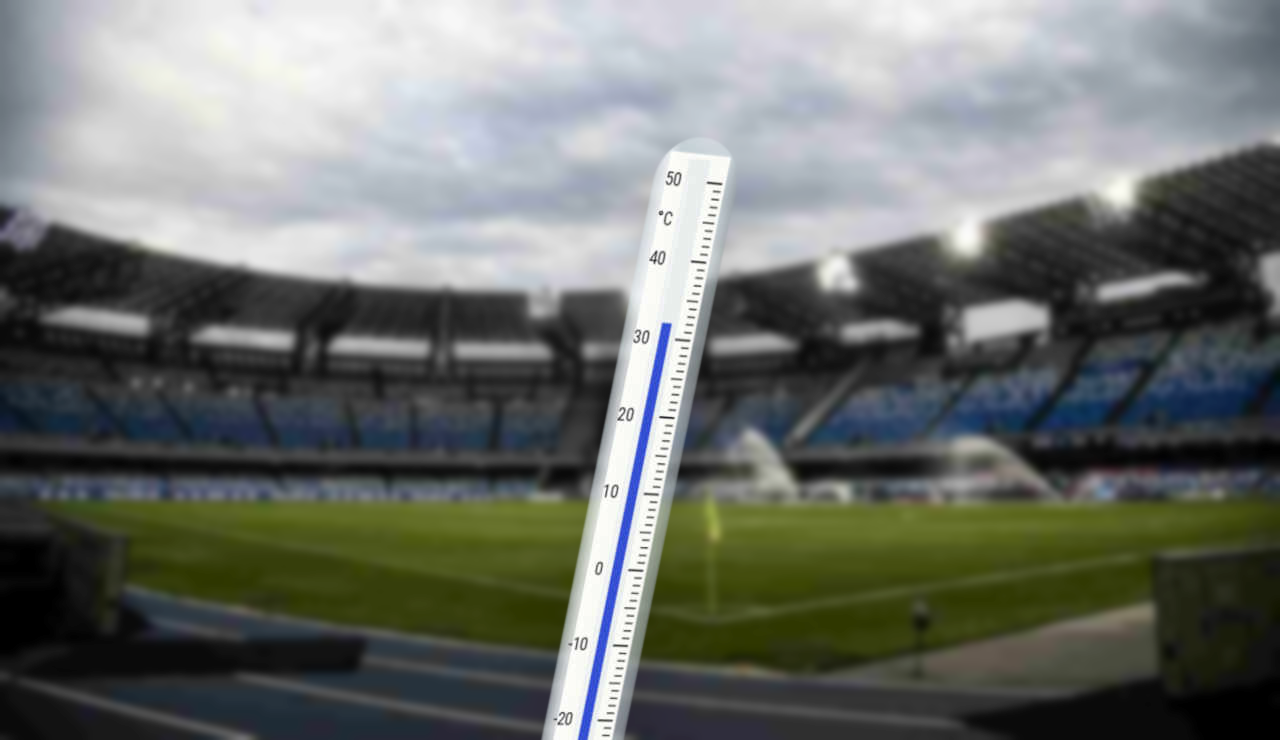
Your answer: 32 °C
